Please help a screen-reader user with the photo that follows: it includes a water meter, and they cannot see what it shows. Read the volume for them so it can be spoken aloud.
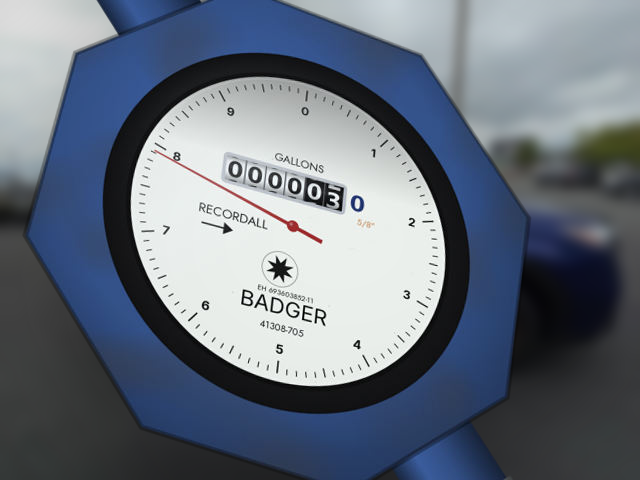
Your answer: 27.9 gal
